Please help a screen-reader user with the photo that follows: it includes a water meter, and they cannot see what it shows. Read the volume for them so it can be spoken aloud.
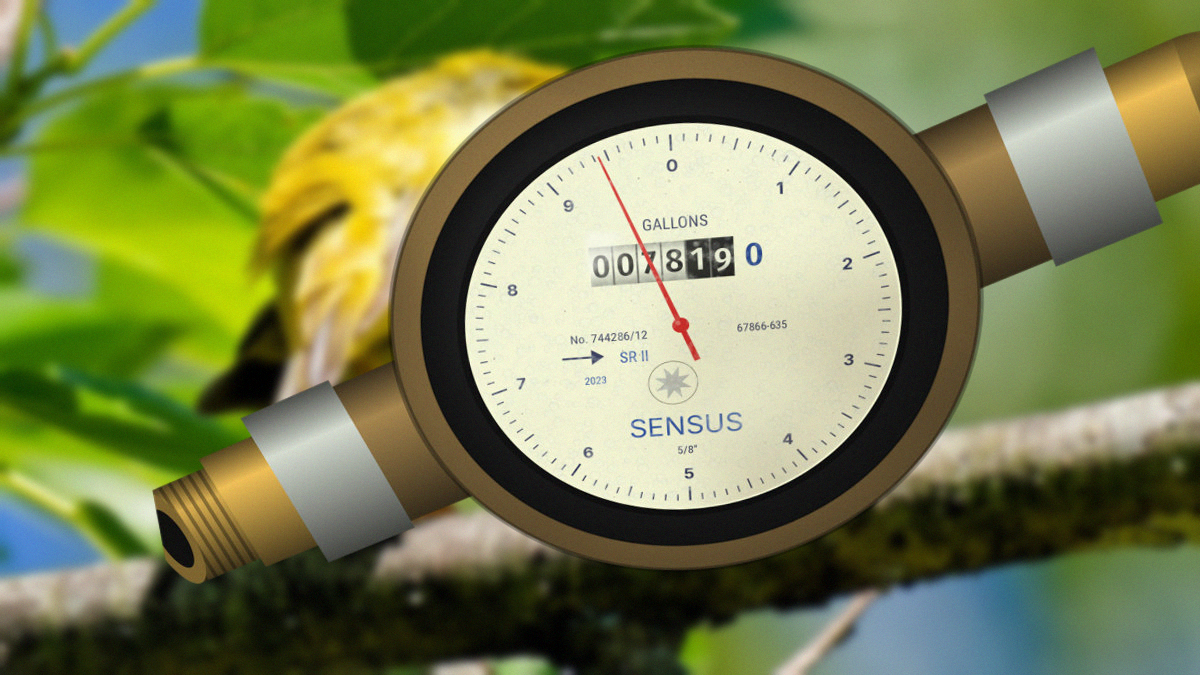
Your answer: 78189.4 gal
